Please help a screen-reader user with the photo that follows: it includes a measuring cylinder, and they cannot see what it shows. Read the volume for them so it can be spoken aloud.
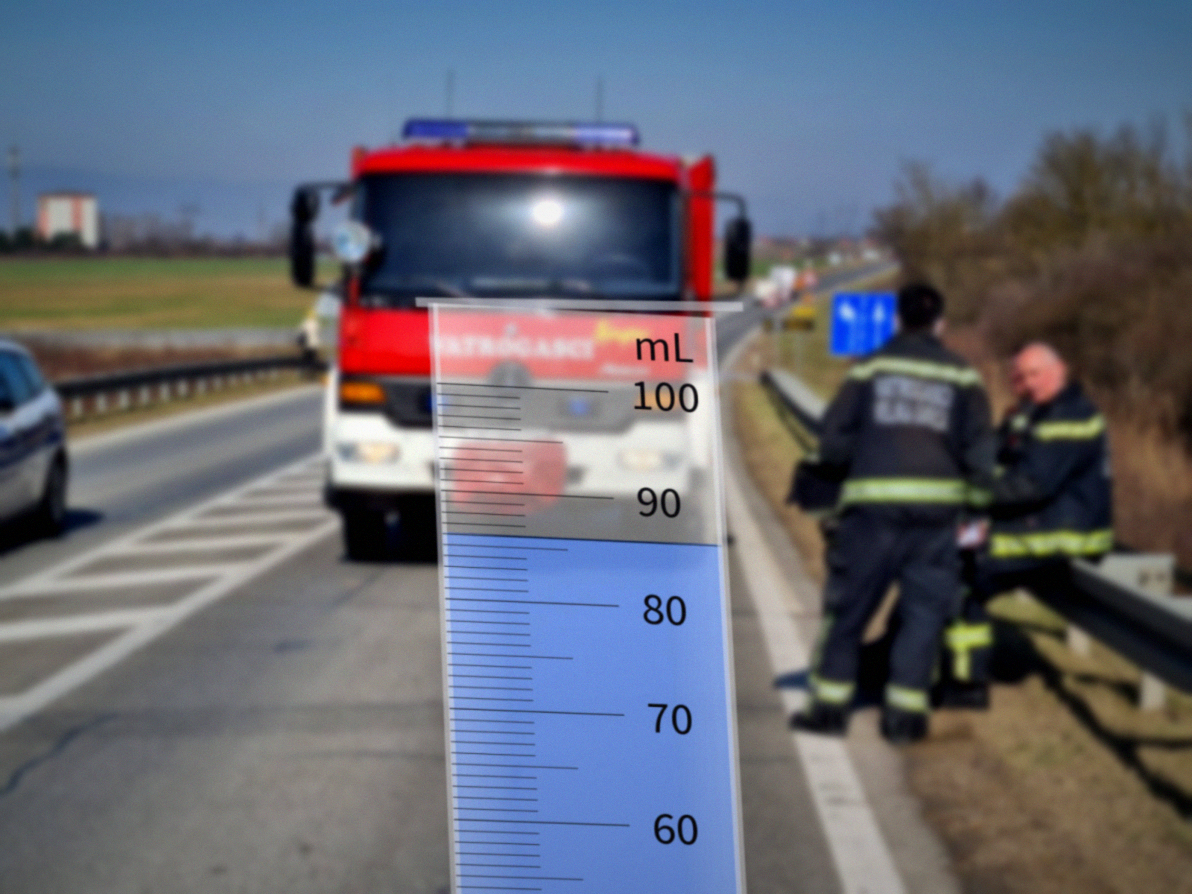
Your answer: 86 mL
